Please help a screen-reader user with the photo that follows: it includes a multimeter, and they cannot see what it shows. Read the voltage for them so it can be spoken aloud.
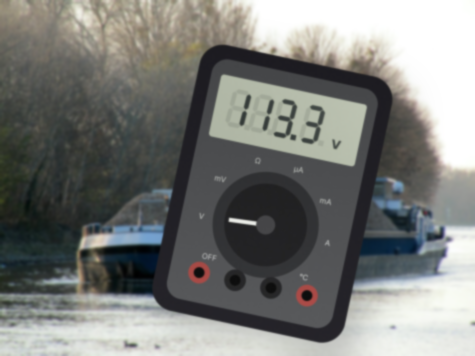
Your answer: 113.3 V
